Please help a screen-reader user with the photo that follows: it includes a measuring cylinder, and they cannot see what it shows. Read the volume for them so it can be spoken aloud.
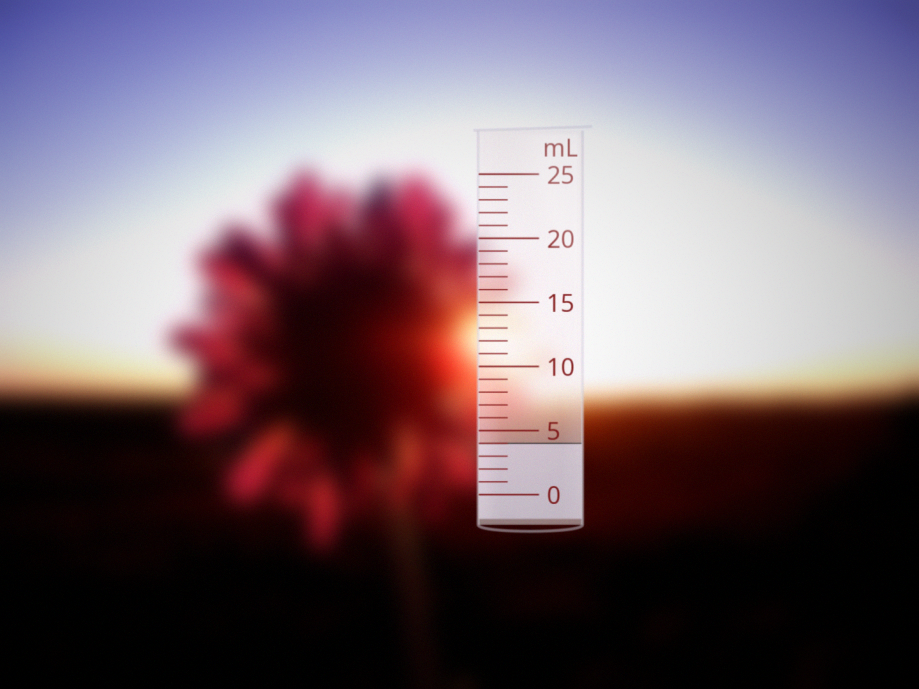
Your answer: 4 mL
